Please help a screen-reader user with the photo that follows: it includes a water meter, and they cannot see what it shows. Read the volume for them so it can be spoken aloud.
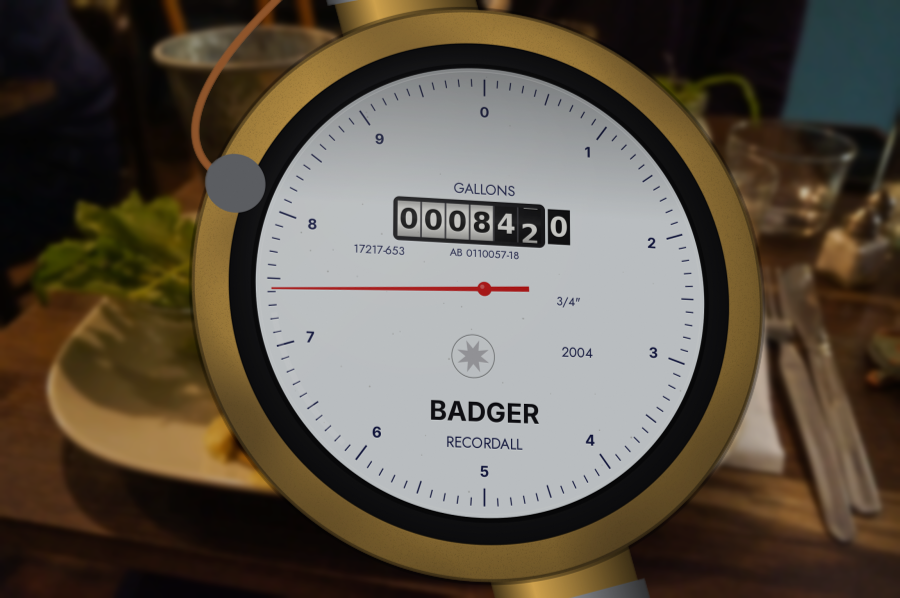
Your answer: 8417.4 gal
